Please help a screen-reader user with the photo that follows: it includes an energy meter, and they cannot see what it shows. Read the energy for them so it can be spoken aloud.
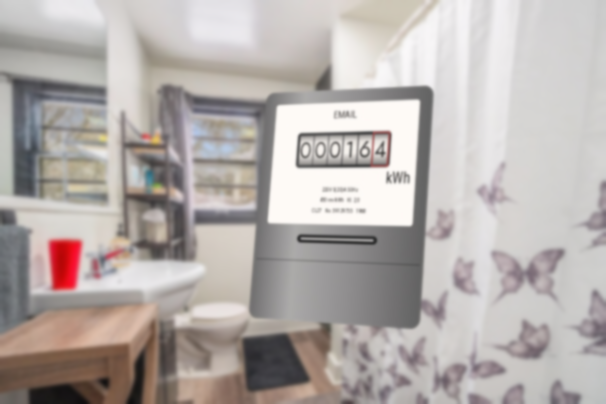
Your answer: 16.4 kWh
